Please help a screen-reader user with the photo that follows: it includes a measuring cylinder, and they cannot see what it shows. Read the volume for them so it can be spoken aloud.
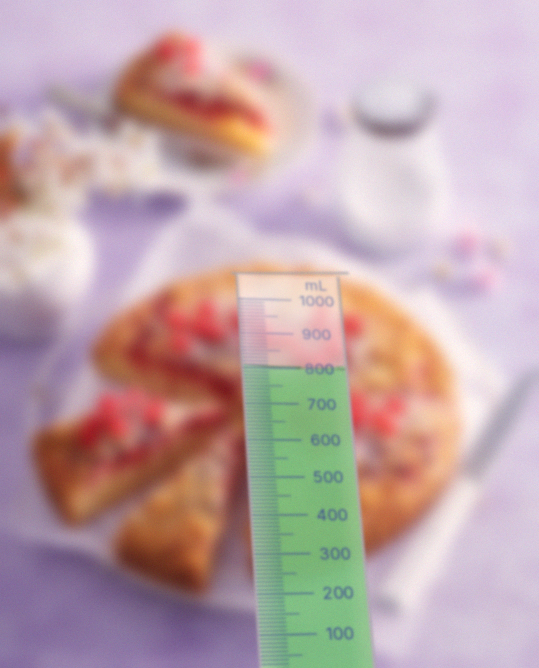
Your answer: 800 mL
